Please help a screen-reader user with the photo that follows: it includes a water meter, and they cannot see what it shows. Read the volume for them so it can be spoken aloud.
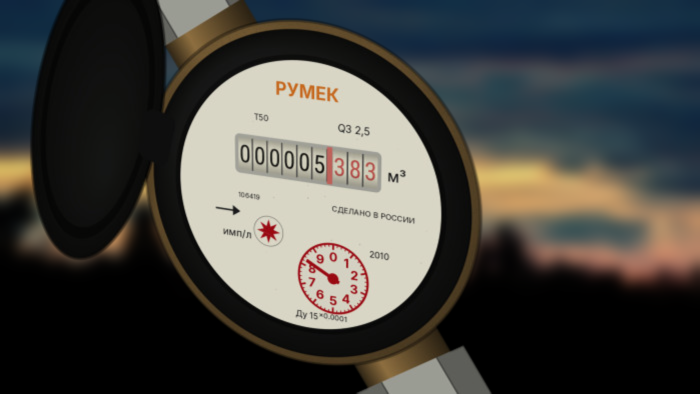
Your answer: 5.3838 m³
